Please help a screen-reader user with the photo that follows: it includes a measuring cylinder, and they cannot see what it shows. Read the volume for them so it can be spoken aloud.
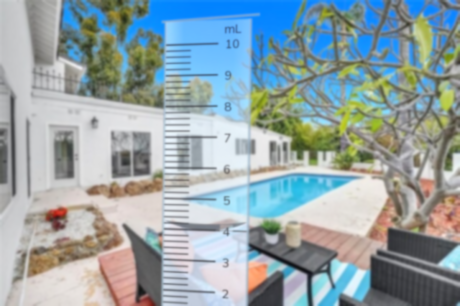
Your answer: 4 mL
